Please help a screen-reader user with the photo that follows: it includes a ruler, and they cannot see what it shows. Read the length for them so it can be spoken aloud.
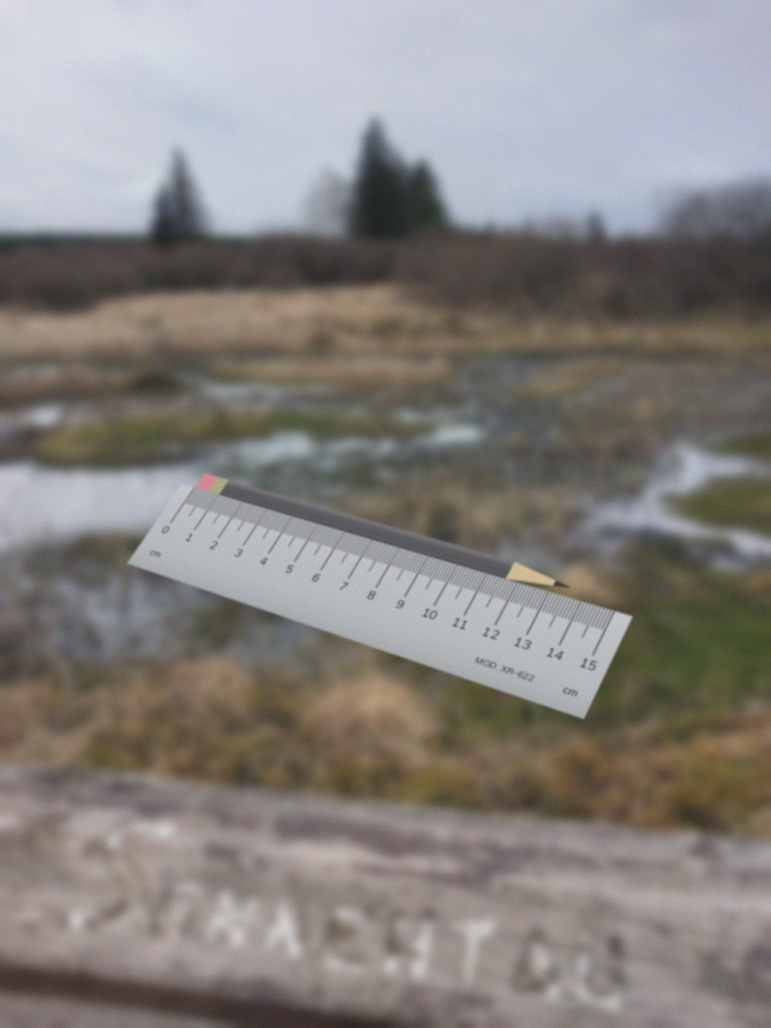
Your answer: 13.5 cm
